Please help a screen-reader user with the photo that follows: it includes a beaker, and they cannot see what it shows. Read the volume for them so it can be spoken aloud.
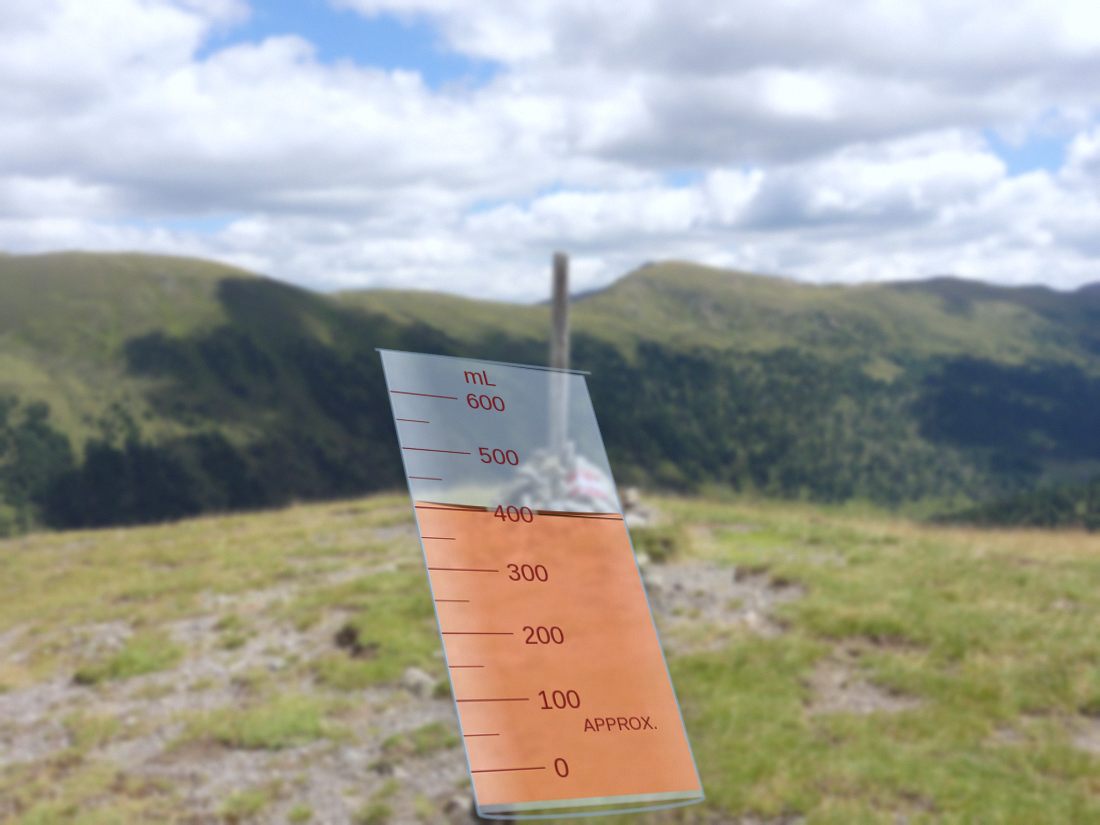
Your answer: 400 mL
